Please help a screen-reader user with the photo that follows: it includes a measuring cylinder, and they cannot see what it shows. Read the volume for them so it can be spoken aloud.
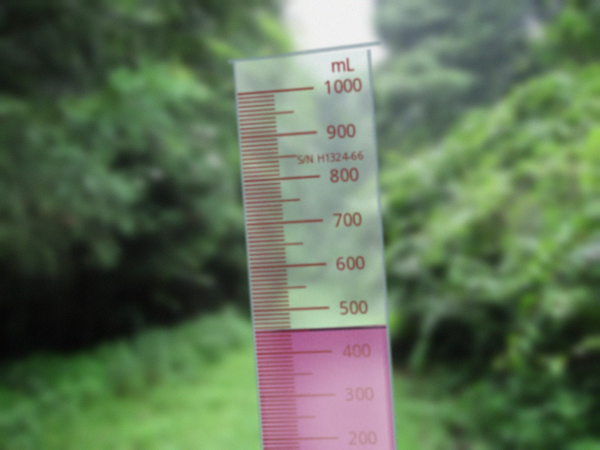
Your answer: 450 mL
